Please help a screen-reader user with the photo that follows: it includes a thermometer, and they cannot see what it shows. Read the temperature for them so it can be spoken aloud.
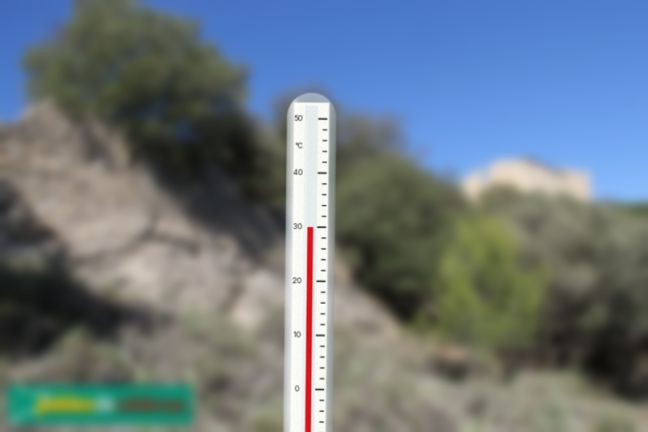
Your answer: 30 °C
